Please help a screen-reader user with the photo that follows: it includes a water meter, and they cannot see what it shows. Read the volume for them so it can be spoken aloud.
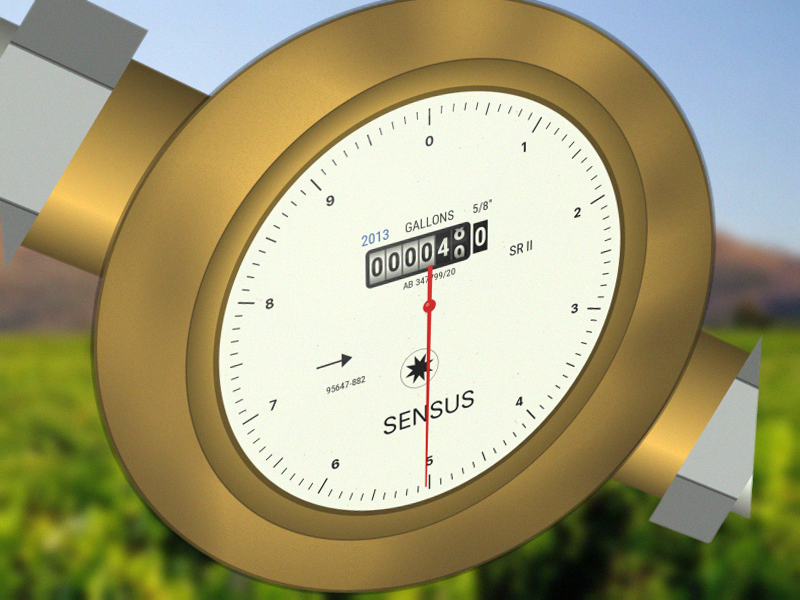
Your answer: 485.0 gal
